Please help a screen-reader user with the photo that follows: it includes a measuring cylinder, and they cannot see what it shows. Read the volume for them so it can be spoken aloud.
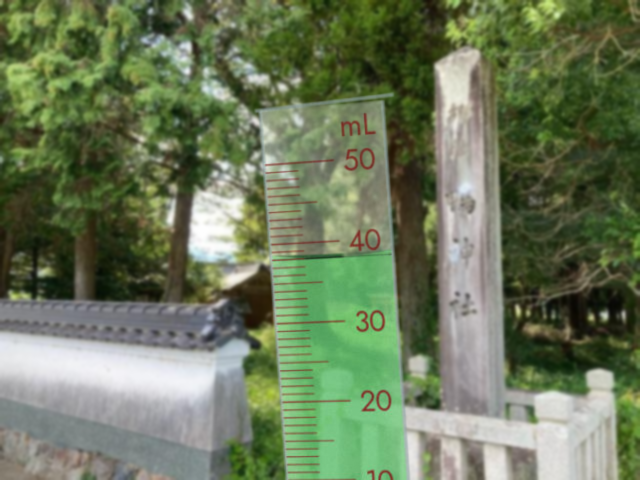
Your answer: 38 mL
